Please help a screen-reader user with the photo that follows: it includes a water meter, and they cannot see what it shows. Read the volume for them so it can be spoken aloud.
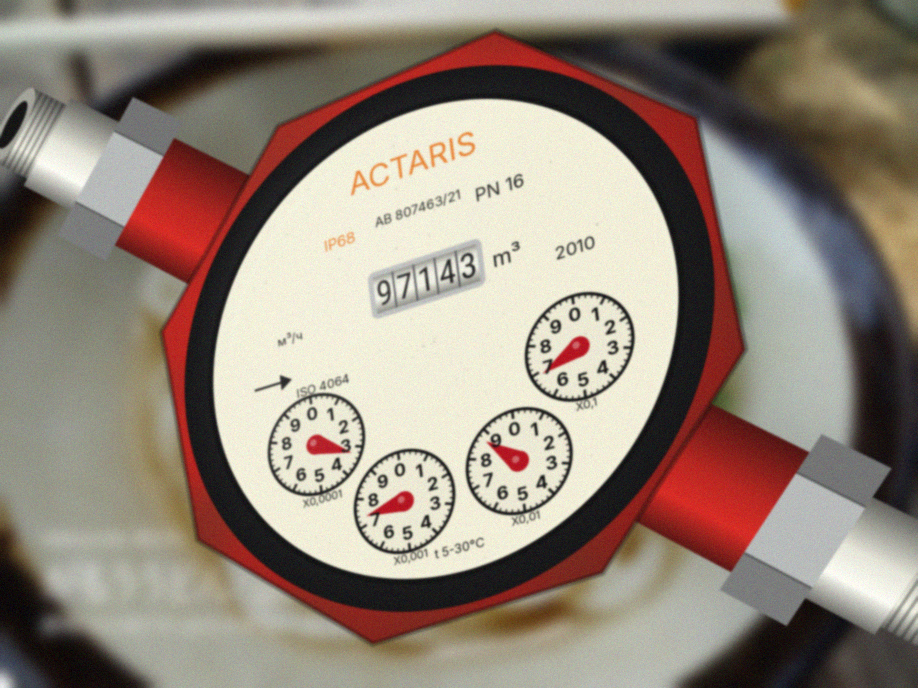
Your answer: 97143.6873 m³
